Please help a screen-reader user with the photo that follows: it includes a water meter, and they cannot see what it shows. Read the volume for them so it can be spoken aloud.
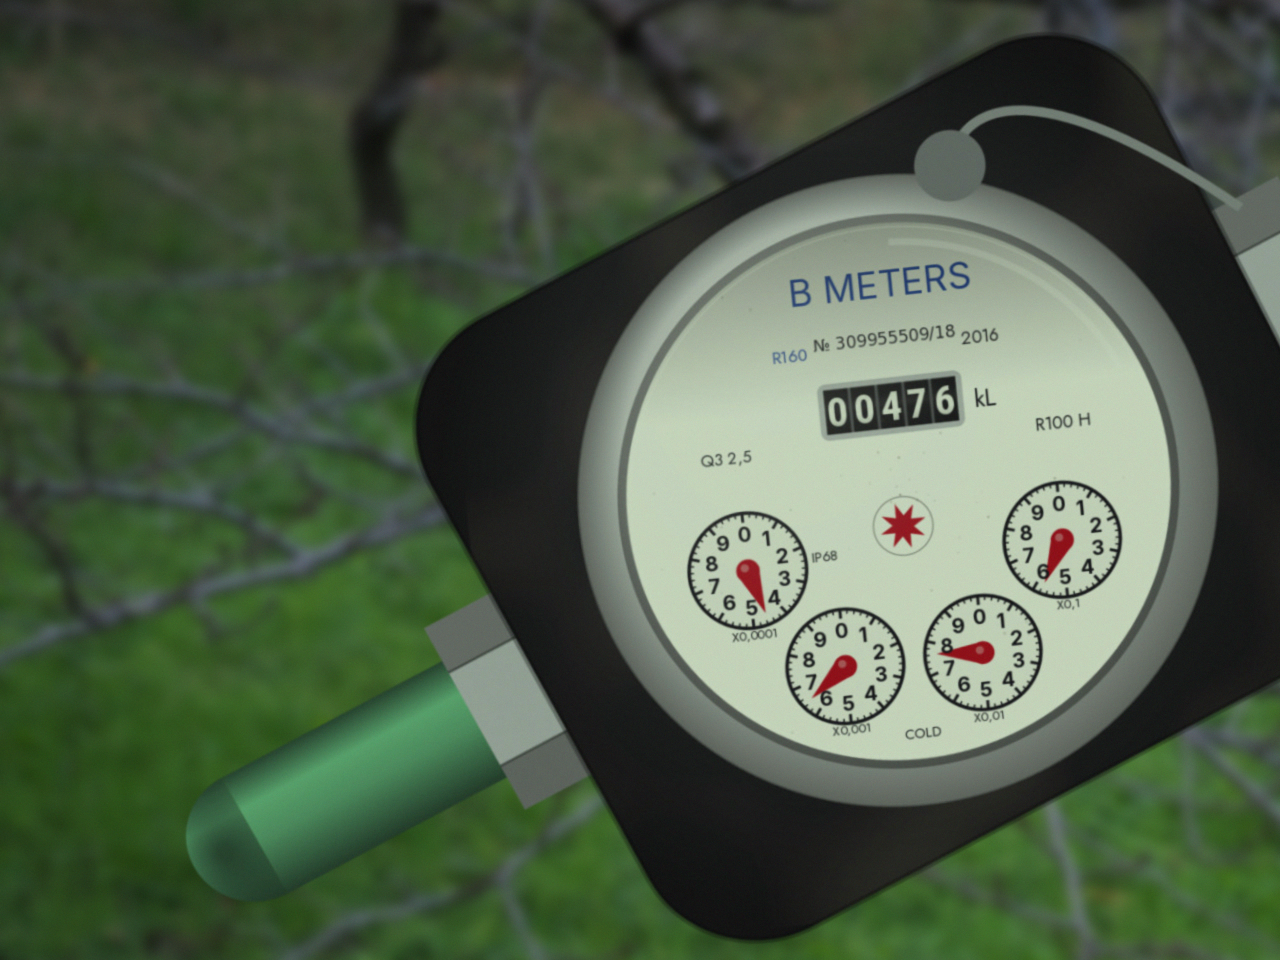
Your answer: 476.5764 kL
